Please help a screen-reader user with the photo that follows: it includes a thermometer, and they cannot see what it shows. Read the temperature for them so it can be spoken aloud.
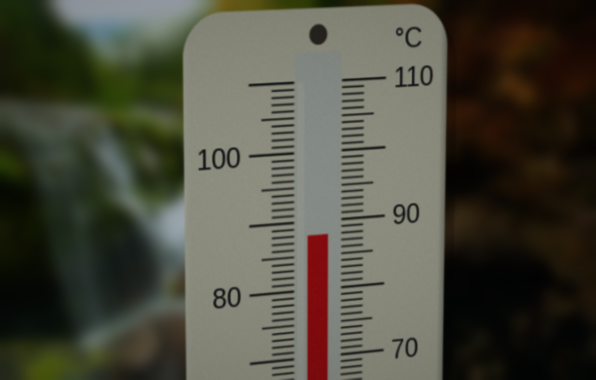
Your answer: 88 °C
